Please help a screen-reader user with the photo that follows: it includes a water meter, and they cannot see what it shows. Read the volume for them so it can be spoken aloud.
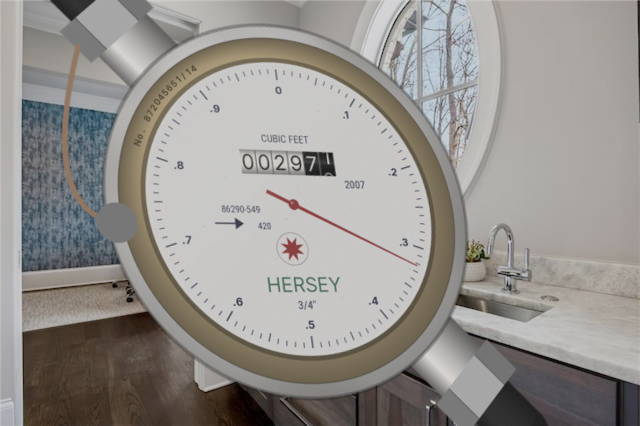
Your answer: 2971.32 ft³
